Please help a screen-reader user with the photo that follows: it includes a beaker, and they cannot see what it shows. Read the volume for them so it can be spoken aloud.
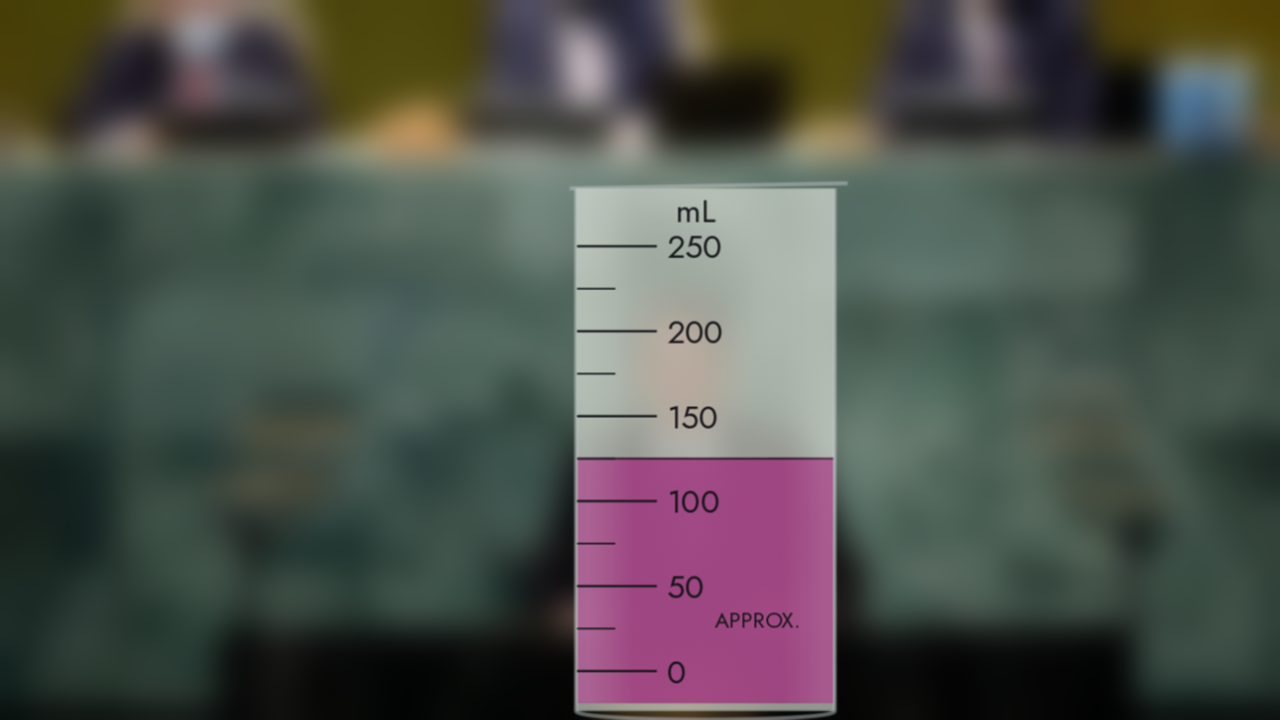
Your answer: 125 mL
